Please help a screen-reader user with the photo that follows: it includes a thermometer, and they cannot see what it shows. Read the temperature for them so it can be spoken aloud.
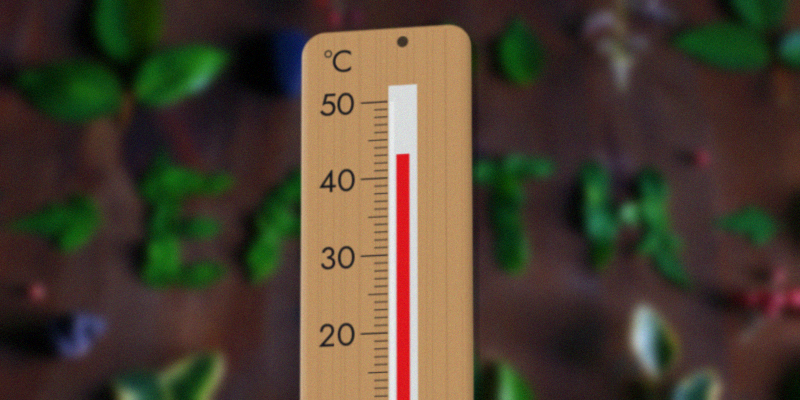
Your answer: 43 °C
